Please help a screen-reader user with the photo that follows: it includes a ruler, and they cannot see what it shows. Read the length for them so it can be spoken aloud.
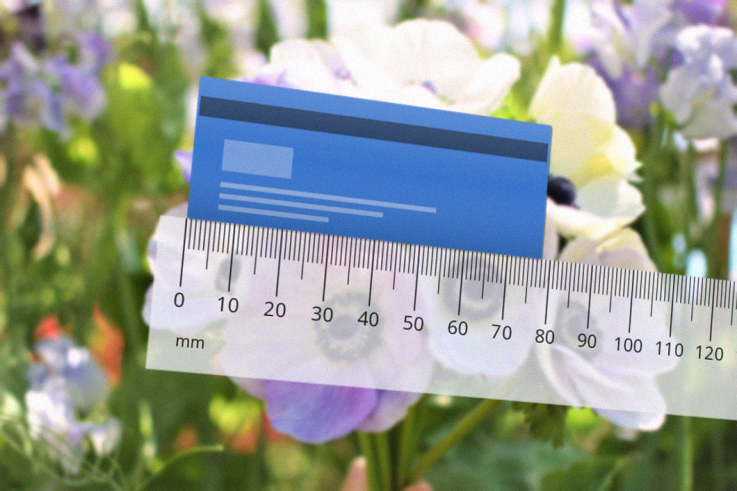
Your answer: 78 mm
